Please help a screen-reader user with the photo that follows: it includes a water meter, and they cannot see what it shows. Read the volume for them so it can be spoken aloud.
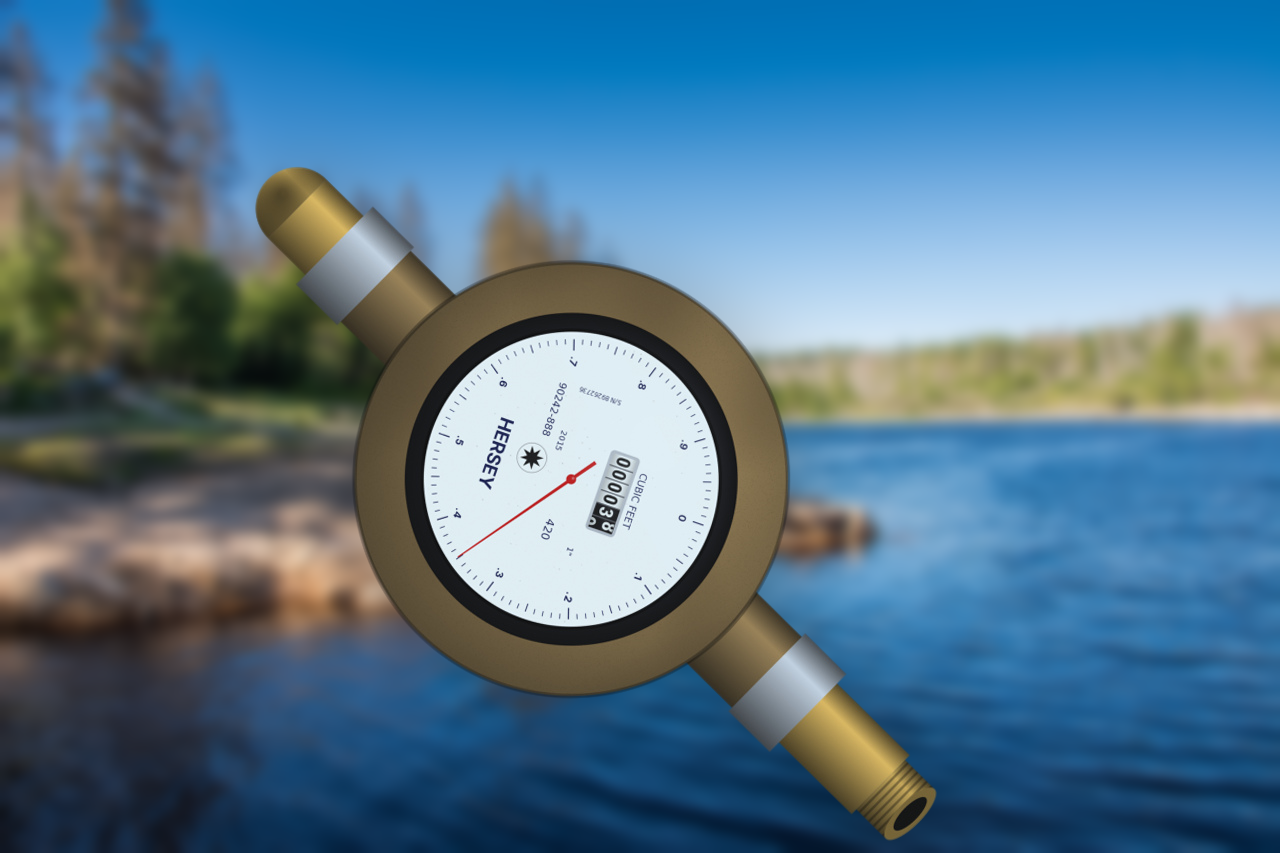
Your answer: 38.35 ft³
